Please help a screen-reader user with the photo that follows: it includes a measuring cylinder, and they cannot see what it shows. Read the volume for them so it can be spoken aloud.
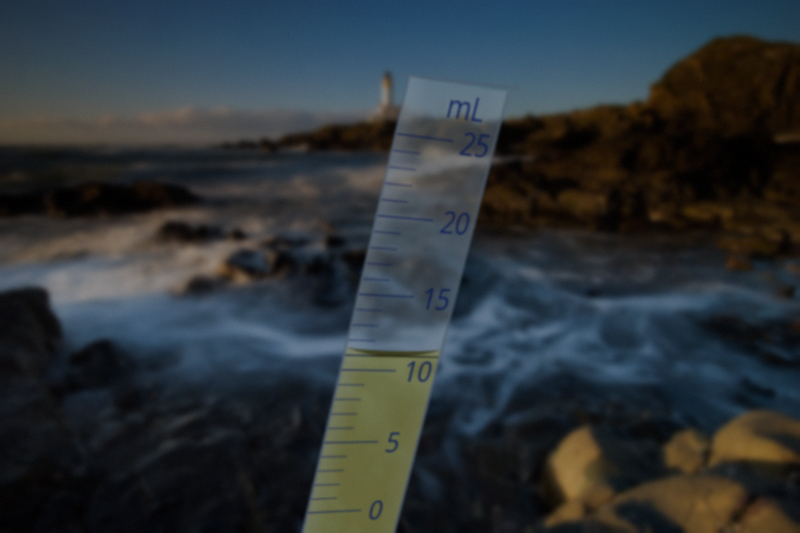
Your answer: 11 mL
